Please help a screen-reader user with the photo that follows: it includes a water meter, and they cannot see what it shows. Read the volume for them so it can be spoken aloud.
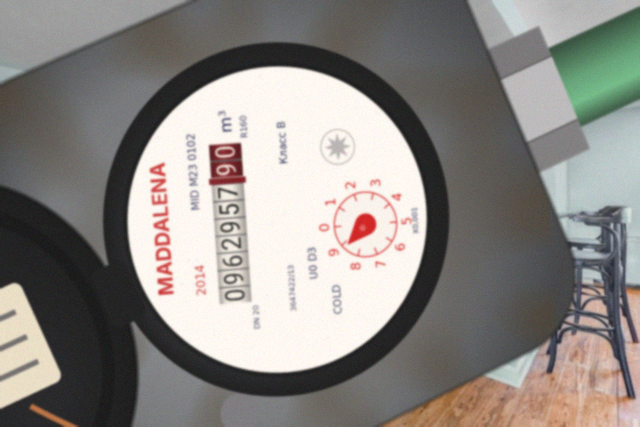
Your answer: 962957.908 m³
